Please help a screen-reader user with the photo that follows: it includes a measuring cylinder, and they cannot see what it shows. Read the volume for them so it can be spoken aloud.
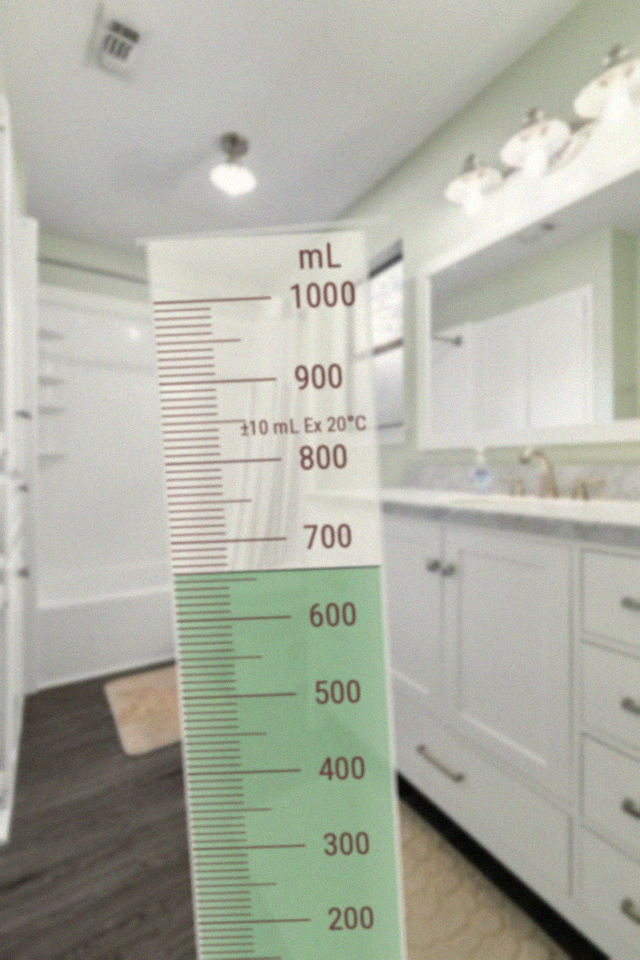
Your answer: 660 mL
